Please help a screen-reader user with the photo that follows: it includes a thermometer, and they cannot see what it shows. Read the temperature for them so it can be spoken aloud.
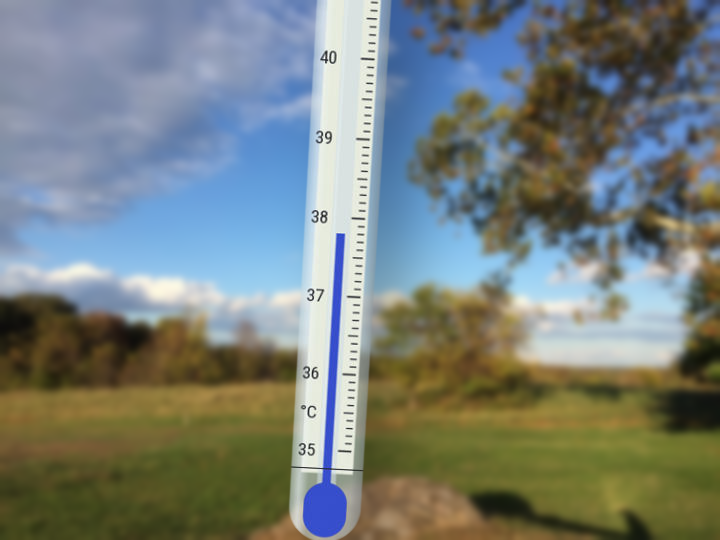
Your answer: 37.8 °C
